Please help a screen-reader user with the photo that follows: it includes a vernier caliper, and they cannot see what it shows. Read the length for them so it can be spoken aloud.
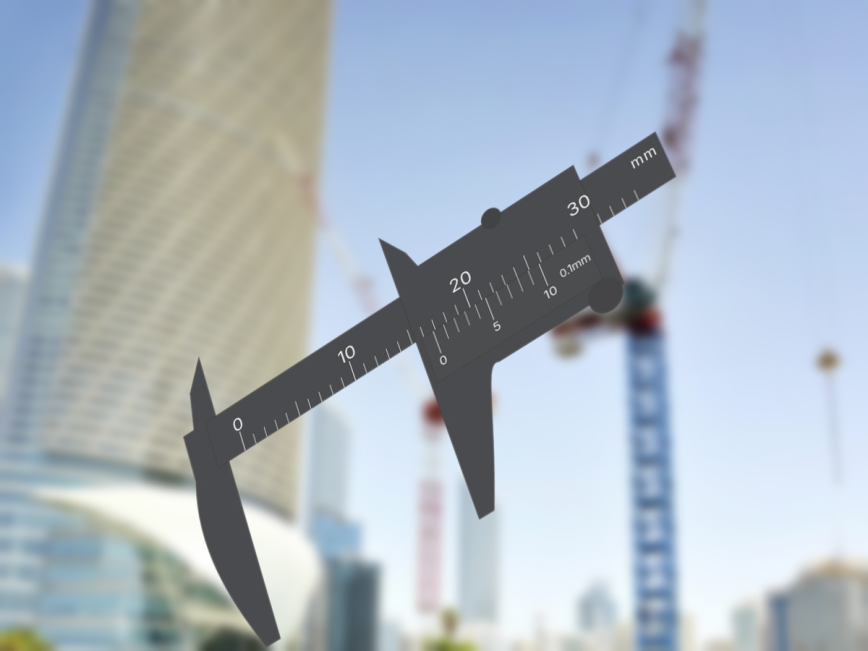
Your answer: 16.8 mm
